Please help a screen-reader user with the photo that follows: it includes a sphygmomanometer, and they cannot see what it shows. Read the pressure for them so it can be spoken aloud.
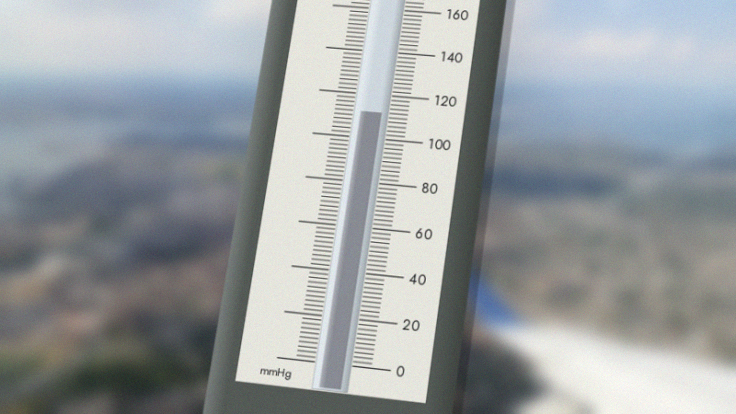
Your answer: 112 mmHg
